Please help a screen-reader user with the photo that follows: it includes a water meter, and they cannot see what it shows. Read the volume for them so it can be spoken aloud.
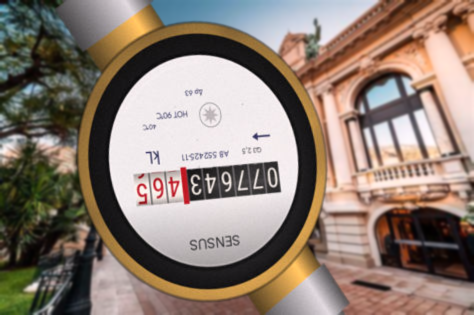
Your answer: 77643.465 kL
